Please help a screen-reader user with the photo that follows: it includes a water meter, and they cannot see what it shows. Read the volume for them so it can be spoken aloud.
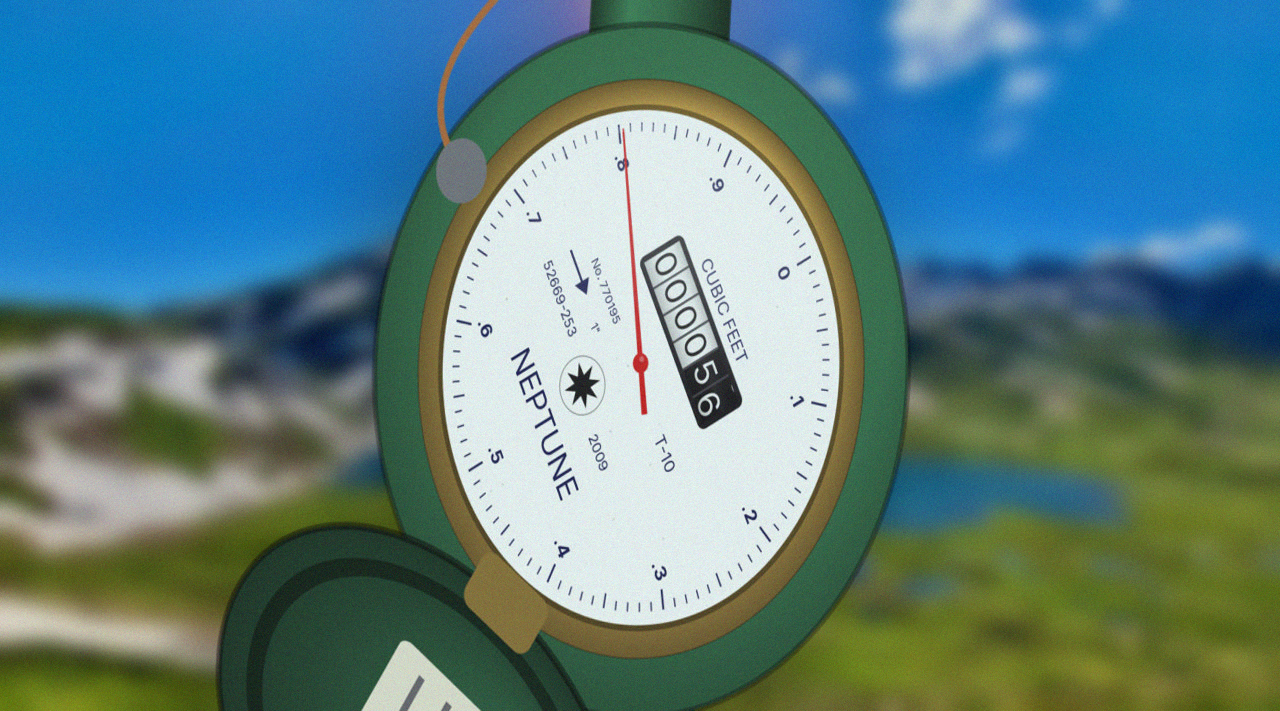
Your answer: 55.80 ft³
